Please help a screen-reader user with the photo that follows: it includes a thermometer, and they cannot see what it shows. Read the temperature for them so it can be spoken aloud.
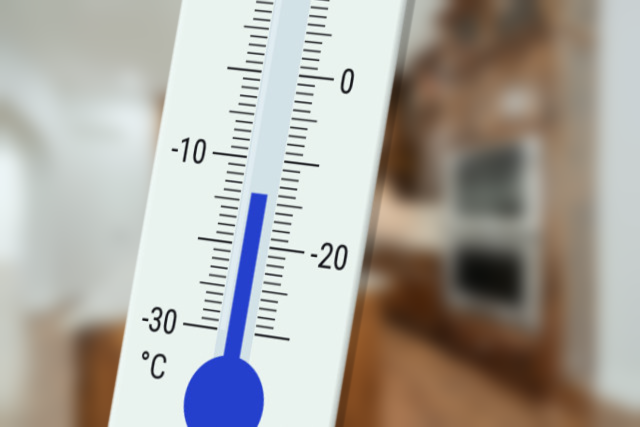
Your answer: -14 °C
